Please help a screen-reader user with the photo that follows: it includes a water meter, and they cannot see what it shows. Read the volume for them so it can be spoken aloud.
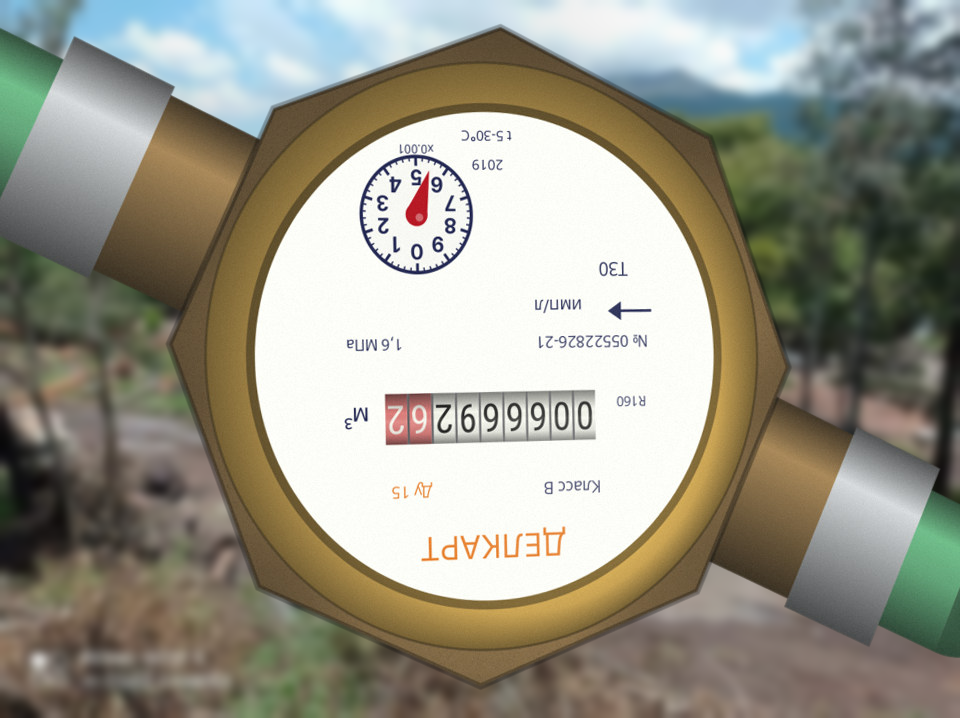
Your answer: 66692.625 m³
